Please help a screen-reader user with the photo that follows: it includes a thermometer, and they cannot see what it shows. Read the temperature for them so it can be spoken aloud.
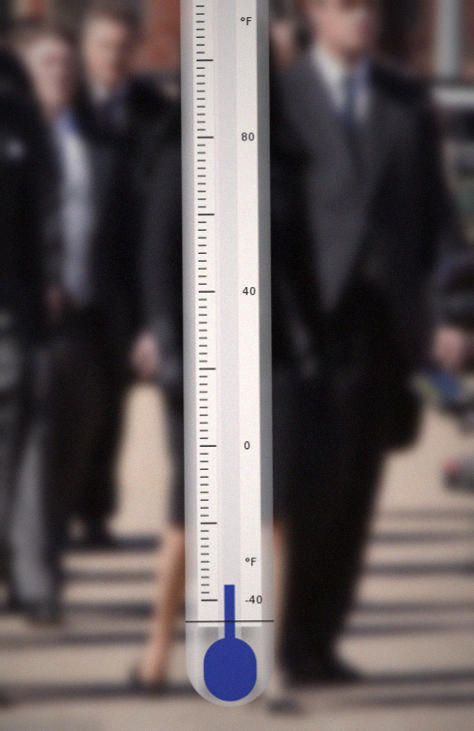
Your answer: -36 °F
